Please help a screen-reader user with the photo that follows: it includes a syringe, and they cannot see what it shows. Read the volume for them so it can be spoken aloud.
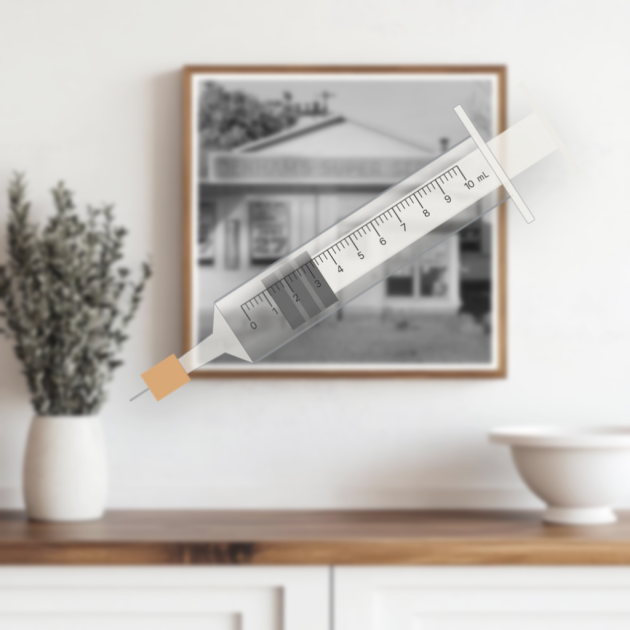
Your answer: 1.2 mL
